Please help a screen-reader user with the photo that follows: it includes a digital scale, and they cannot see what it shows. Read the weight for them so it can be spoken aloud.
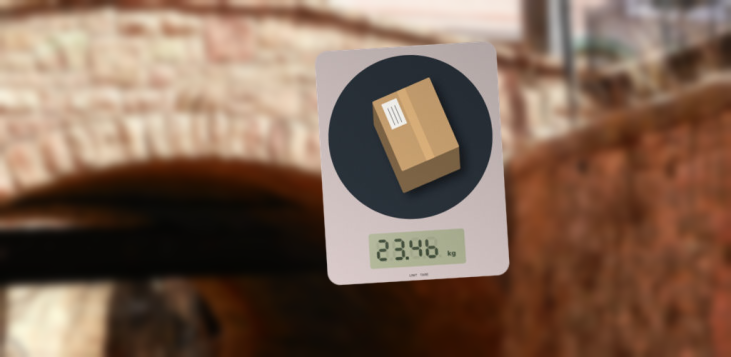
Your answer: 23.46 kg
